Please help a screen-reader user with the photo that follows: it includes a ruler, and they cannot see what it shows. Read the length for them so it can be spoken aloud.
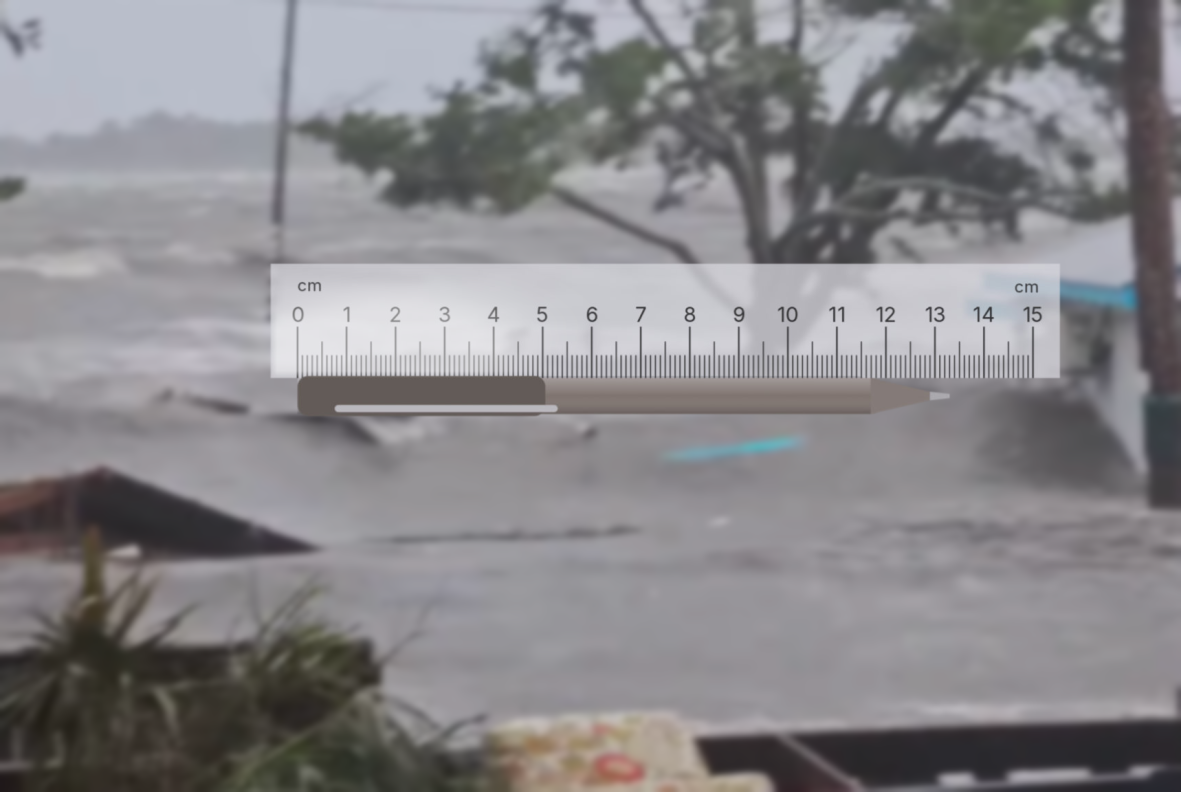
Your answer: 13.3 cm
